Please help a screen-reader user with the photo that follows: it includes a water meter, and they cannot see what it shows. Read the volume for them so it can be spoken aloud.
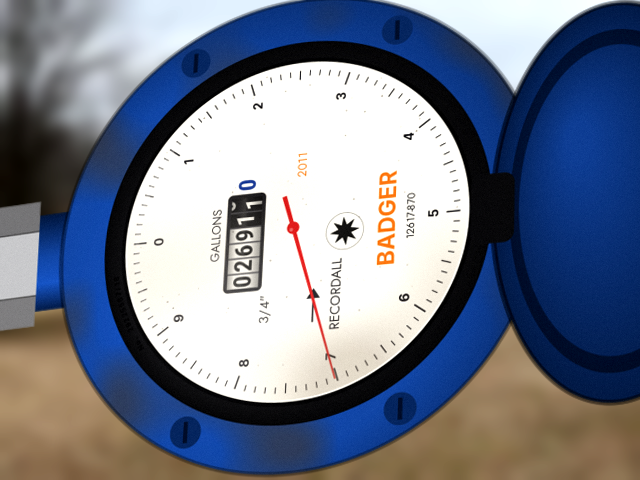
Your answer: 269107.0 gal
